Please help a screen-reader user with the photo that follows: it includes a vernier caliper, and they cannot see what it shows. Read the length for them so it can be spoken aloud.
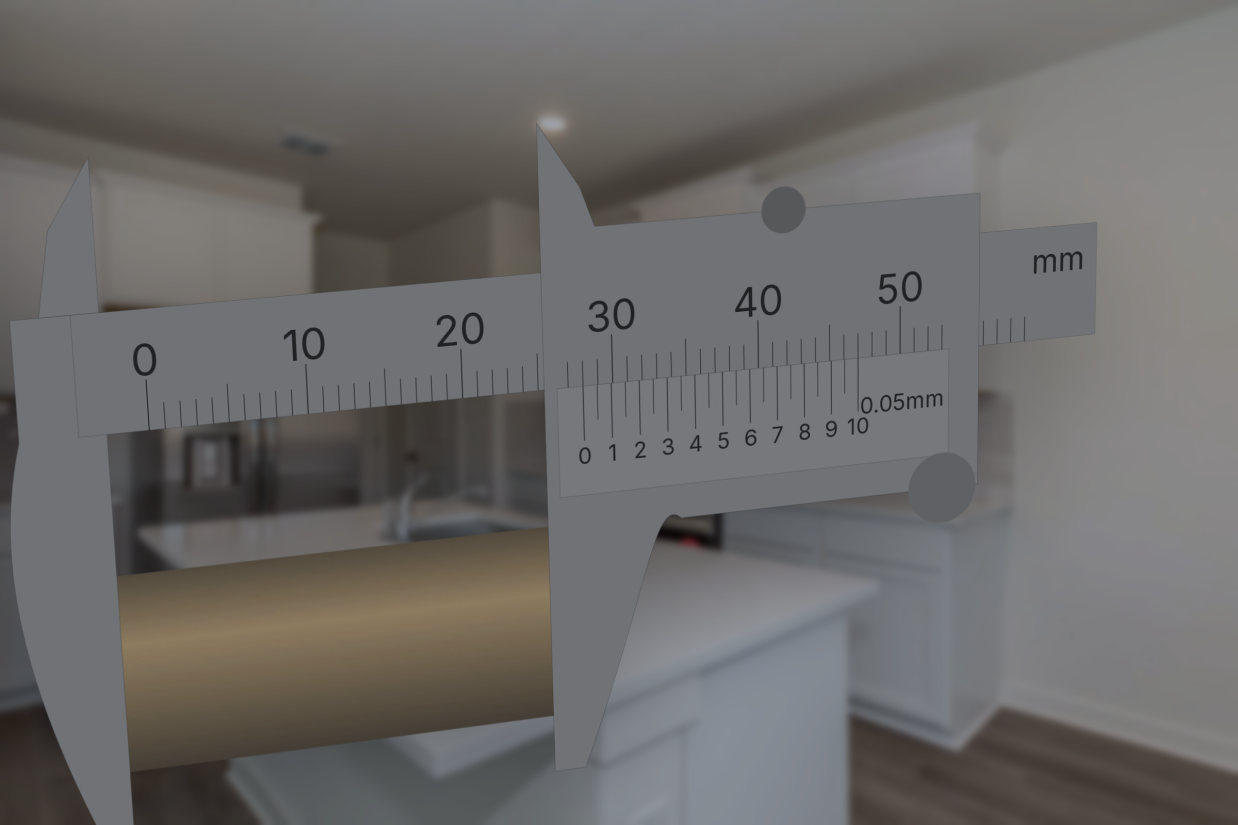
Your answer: 28.0 mm
